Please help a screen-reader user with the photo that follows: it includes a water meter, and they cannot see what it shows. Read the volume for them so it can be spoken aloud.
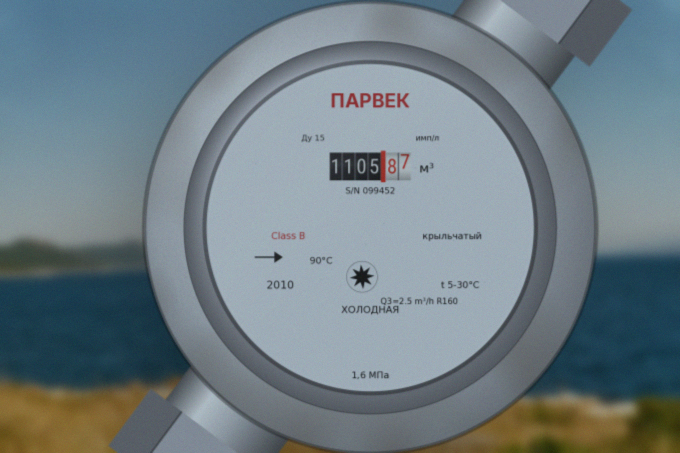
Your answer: 1105.87 m³
